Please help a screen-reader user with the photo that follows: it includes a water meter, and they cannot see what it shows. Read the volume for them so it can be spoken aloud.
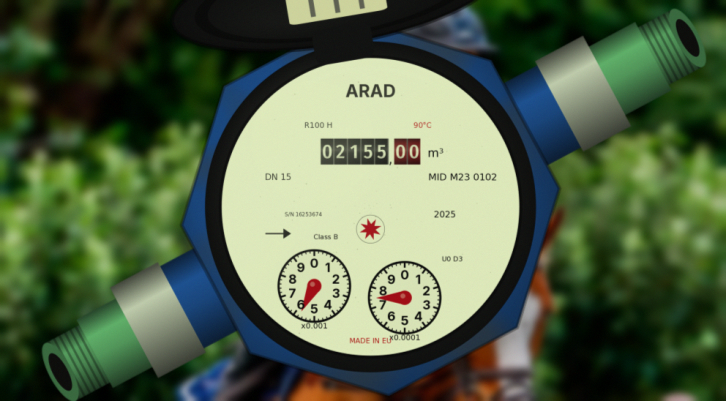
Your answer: 2155.0057 m³
